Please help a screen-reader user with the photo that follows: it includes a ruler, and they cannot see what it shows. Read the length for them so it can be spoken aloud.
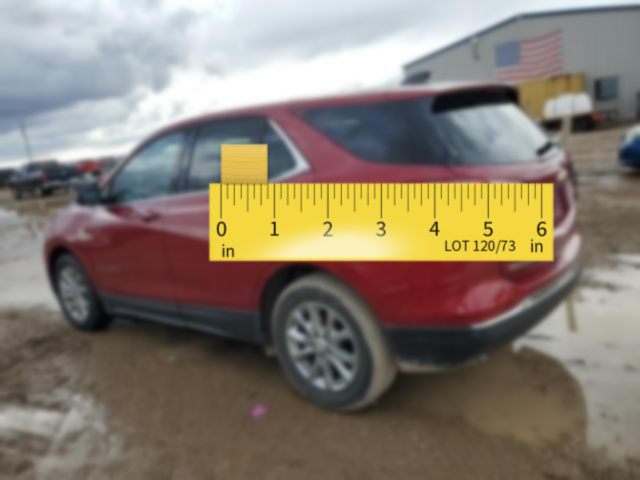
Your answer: 0.875 in
